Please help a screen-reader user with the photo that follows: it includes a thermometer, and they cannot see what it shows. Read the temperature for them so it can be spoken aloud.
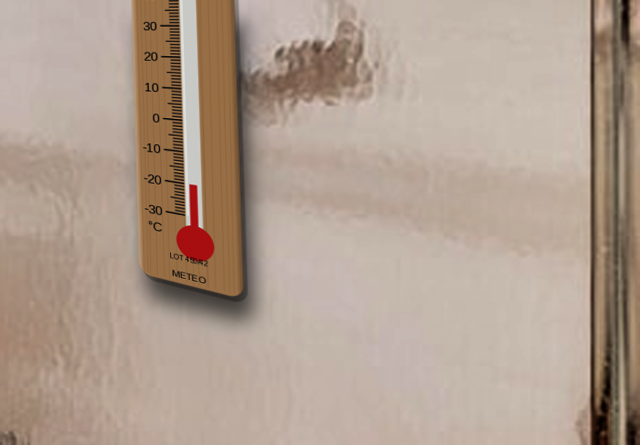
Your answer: -20 °C
